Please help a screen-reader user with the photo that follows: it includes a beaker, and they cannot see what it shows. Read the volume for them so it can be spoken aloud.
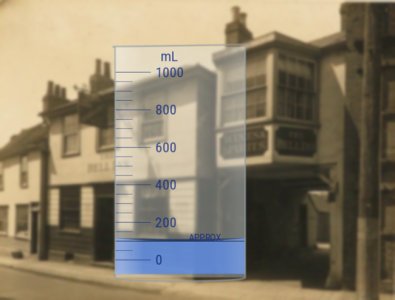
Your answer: 100 mL
